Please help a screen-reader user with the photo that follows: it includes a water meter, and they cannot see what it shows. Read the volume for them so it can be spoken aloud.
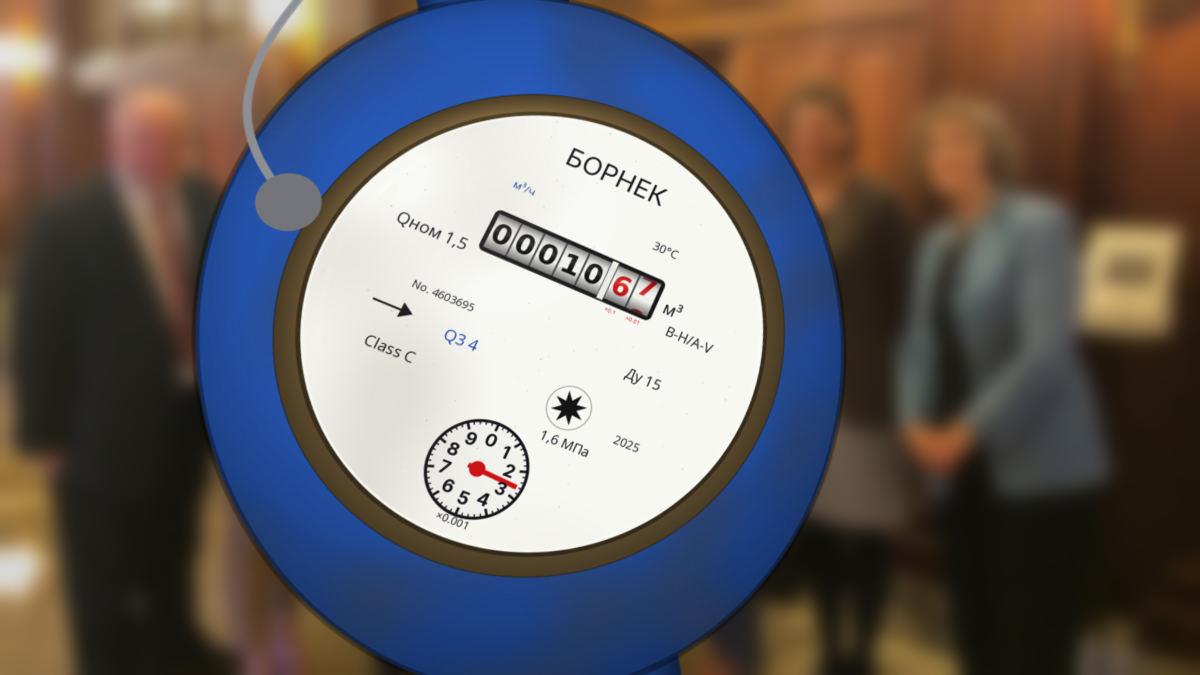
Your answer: 10.672 m³
